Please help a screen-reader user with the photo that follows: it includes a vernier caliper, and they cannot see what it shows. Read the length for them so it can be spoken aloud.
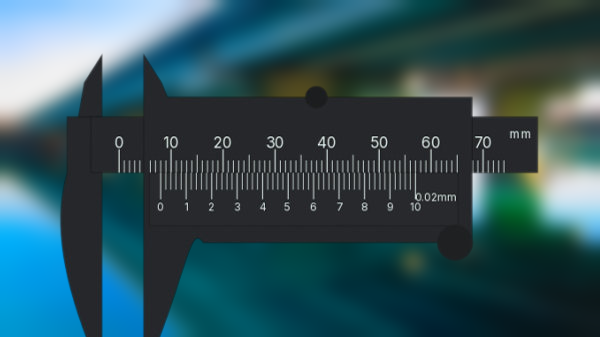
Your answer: 8.0 mm
